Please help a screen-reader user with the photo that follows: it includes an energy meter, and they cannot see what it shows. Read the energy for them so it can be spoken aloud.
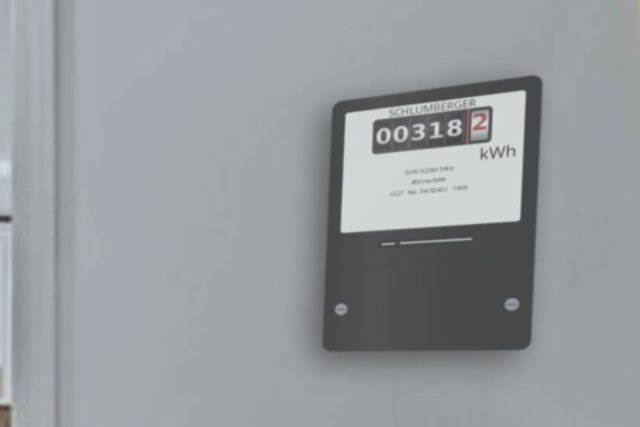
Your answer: 318.2 kWh
